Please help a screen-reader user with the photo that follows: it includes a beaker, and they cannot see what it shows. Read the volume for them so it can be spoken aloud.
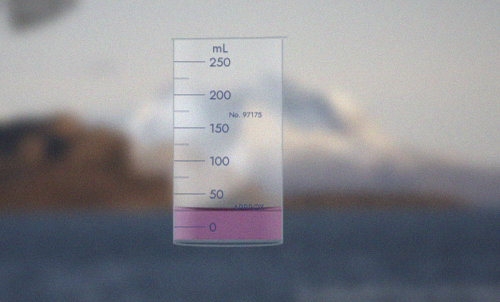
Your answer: 25 mL
